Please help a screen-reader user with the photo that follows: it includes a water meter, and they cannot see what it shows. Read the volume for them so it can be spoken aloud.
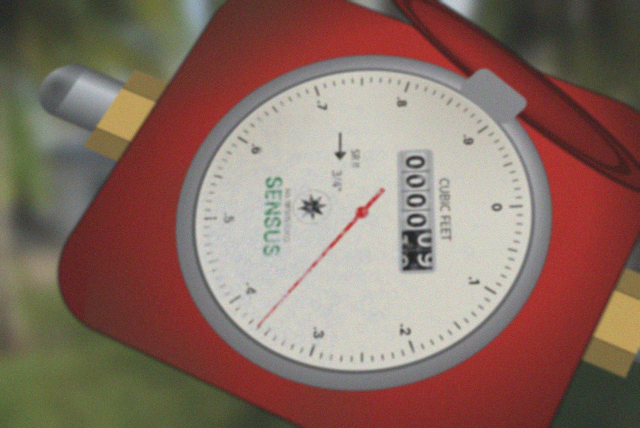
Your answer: 9.36 ft³
